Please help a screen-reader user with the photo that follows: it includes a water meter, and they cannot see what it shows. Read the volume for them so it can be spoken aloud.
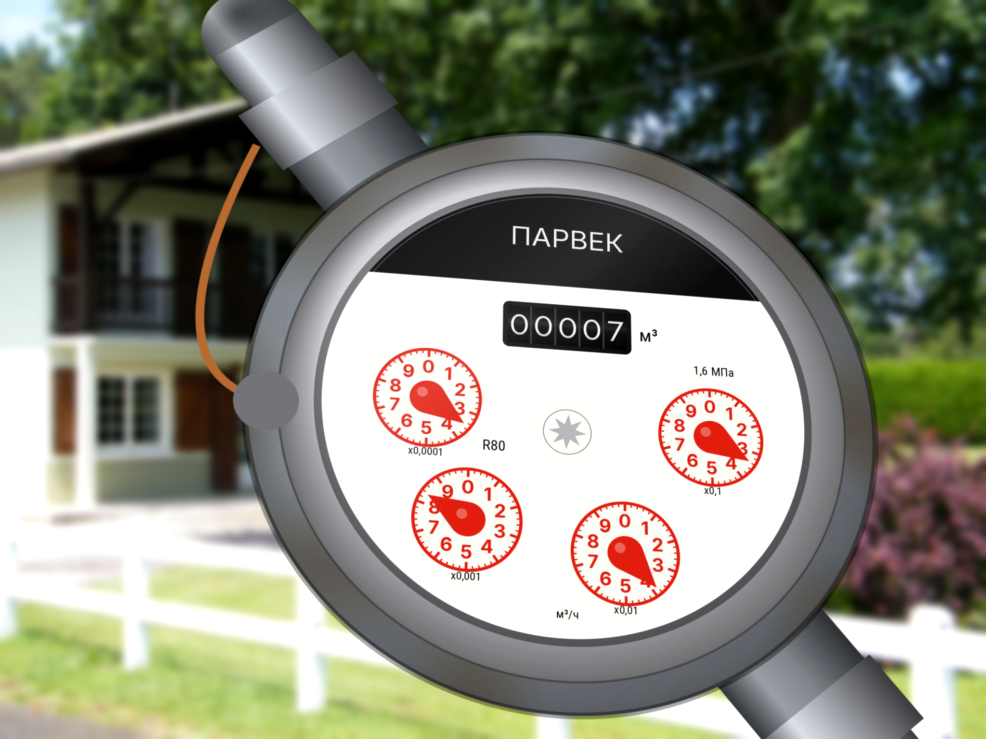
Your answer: 7.3383 m³
